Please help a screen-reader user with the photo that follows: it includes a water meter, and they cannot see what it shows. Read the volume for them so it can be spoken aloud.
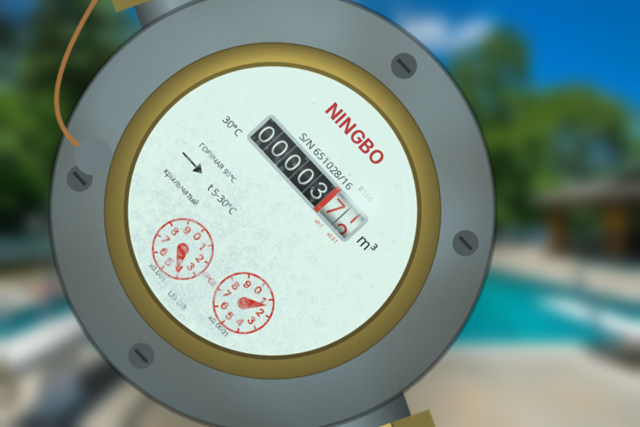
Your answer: 3.7141 m³
